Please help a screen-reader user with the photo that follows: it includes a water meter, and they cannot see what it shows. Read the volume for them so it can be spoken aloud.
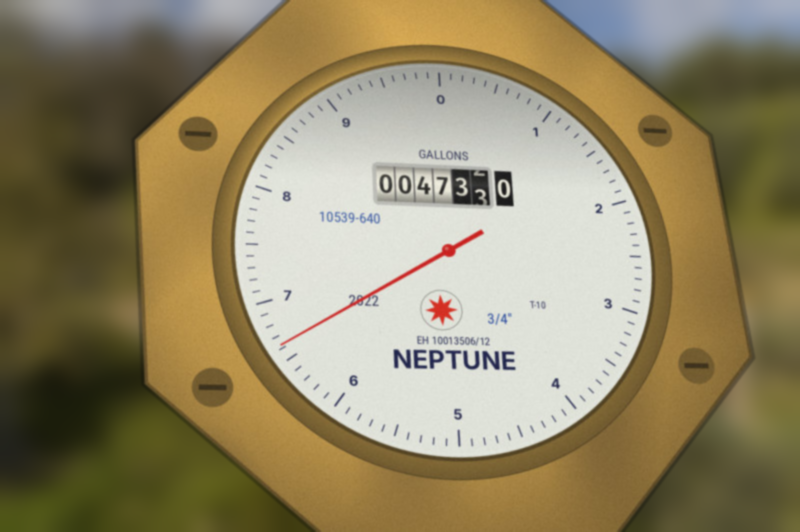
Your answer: 47326.6 gal
